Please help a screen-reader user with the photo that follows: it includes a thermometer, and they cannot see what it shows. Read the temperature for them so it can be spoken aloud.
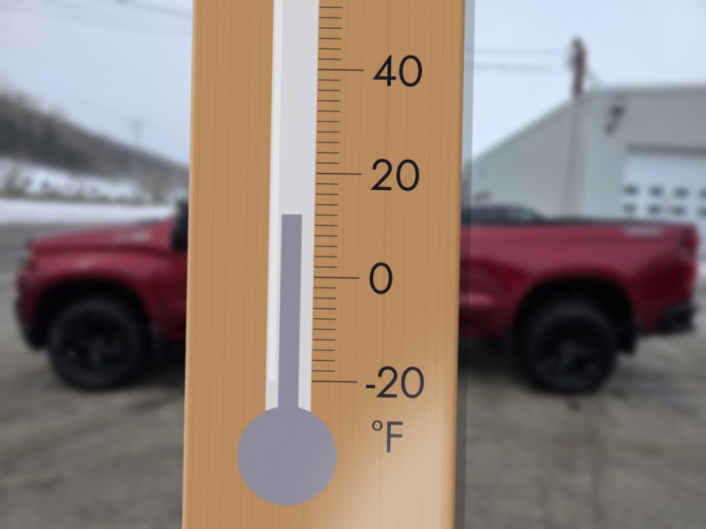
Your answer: 12 °F
